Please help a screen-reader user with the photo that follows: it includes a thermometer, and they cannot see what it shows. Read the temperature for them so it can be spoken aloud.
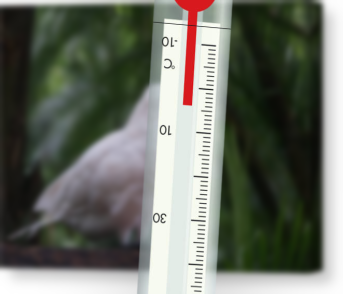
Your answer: 4 °C
